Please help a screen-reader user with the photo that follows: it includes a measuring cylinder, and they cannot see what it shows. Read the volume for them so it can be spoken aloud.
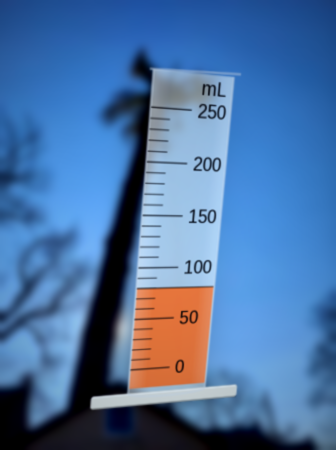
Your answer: 80 mL
